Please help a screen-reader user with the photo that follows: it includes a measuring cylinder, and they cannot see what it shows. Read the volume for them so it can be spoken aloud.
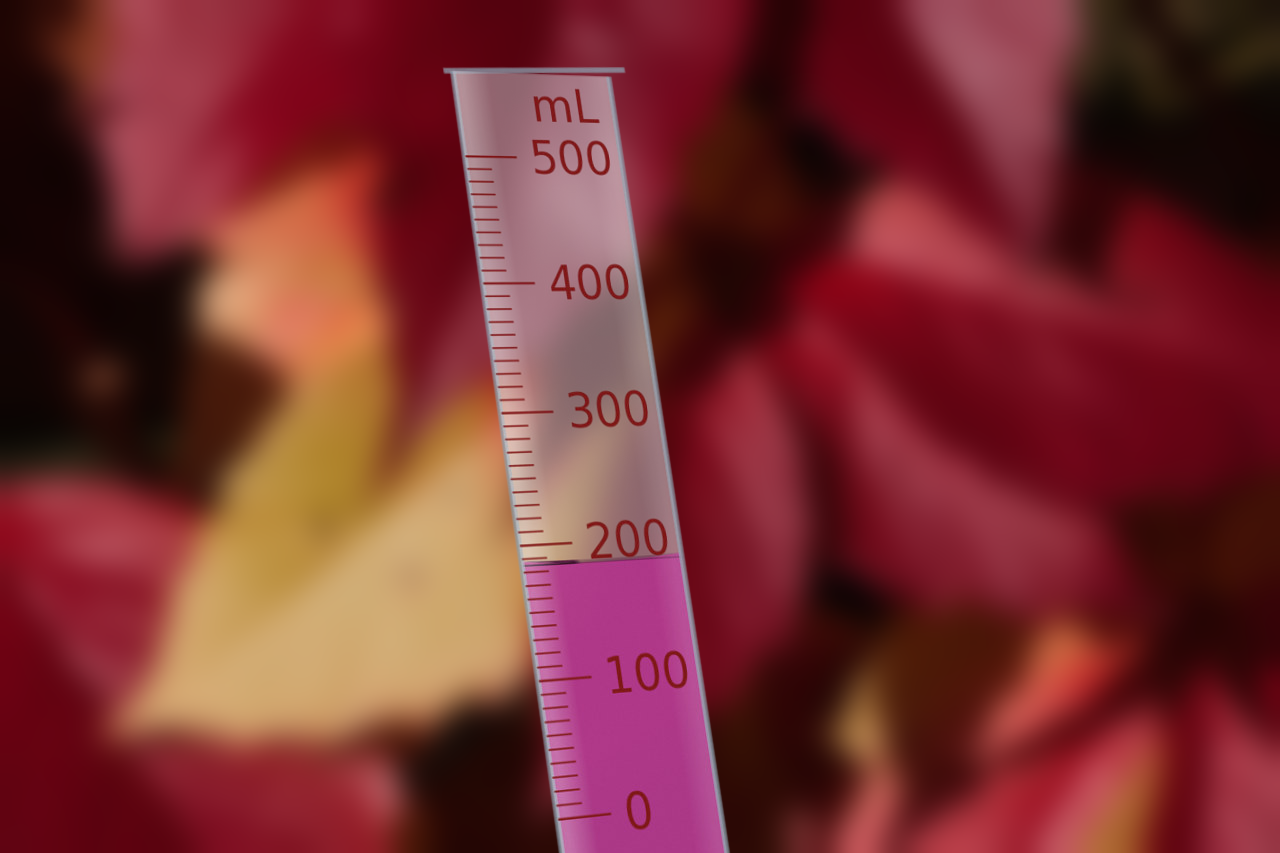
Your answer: 185 mL
